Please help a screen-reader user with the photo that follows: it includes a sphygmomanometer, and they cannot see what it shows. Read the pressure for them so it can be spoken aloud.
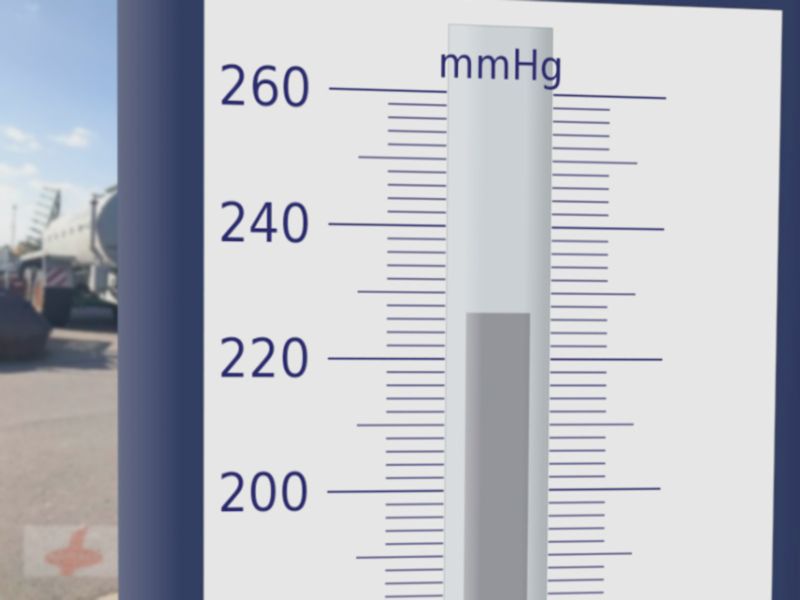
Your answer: 227 mmHg
